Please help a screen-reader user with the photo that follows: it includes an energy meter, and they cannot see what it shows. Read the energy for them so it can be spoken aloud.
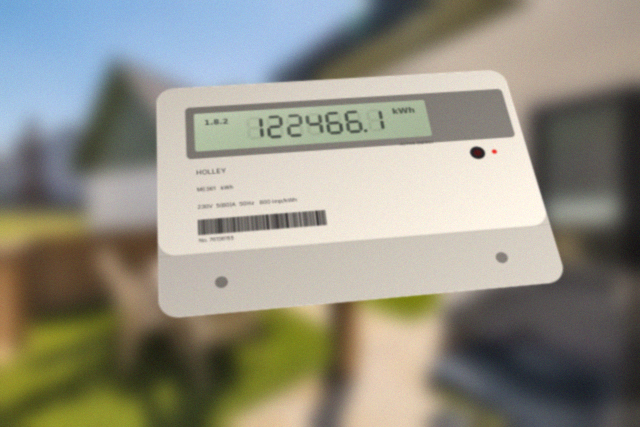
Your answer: 122466.1 kWh
